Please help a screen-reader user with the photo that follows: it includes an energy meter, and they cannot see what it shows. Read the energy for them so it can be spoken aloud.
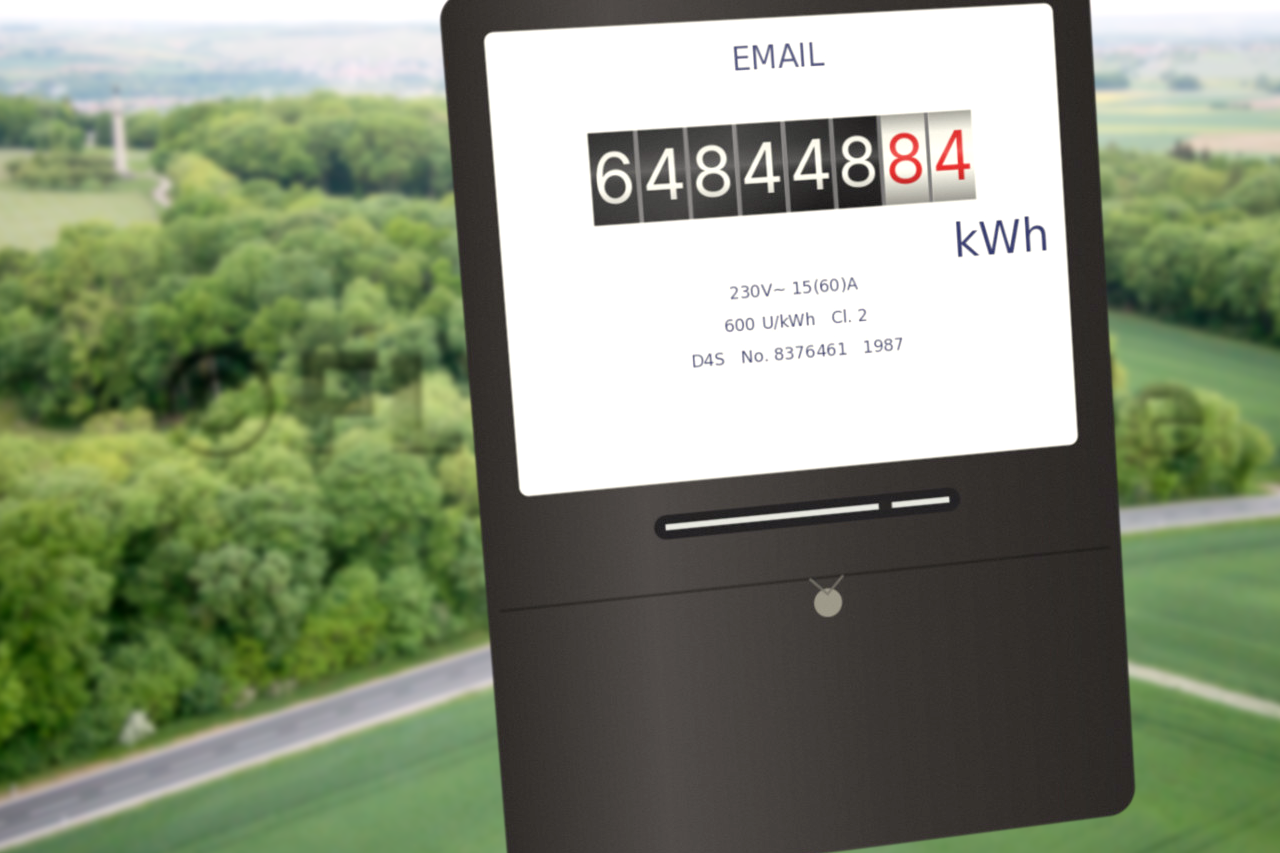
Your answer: 648448.84 kWh
